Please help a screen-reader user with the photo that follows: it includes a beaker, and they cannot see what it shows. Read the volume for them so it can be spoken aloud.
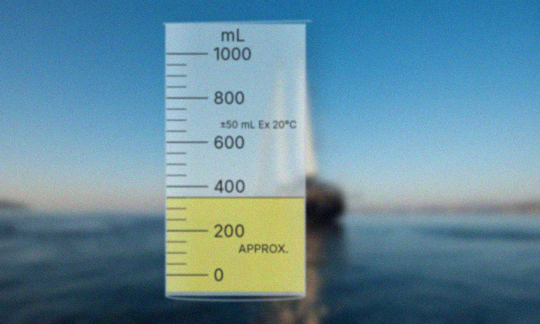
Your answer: 350 mL
